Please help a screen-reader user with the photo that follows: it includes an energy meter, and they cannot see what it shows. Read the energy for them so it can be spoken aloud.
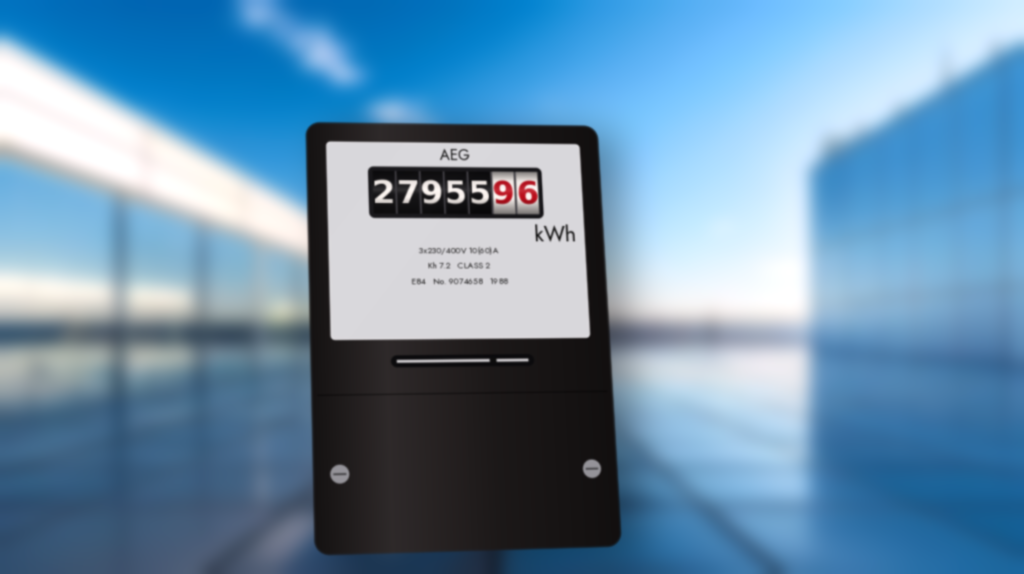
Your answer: 27955.96 kWh
